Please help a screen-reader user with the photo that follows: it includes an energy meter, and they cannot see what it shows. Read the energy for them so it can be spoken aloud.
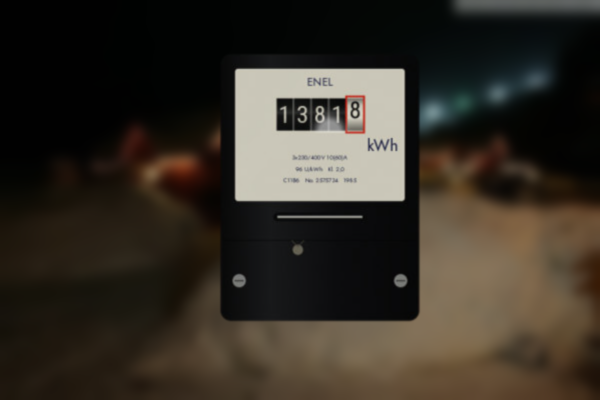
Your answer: 1381.8 kWh
